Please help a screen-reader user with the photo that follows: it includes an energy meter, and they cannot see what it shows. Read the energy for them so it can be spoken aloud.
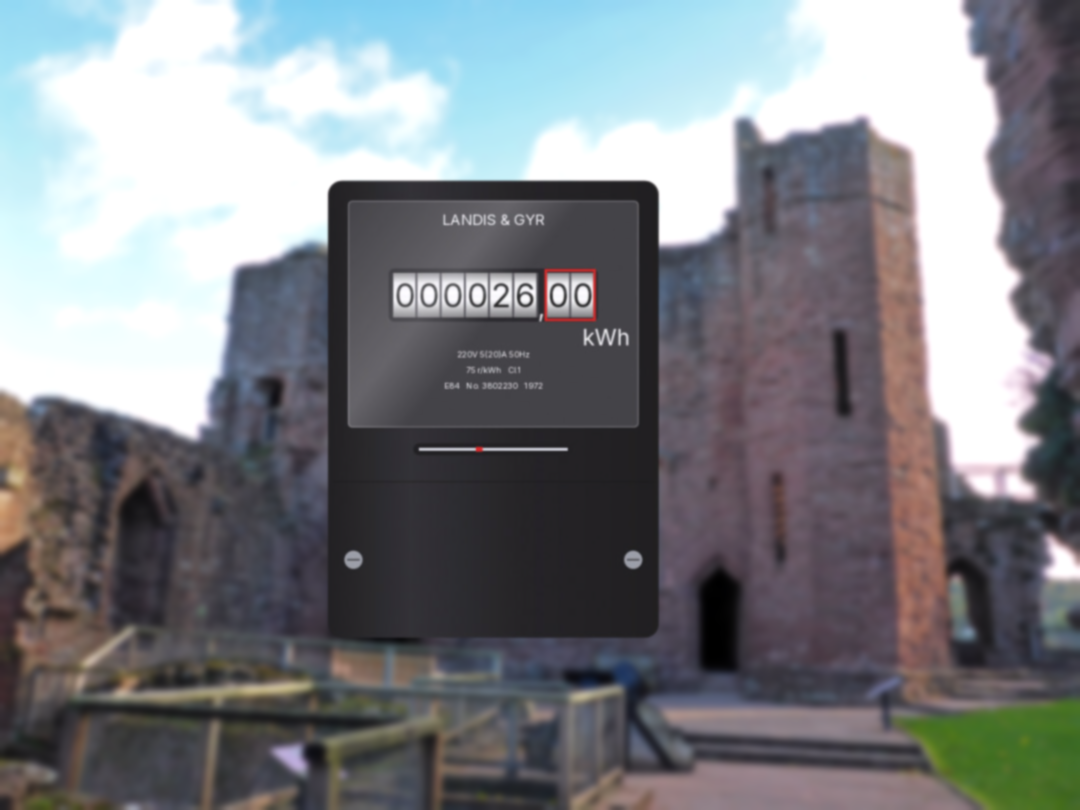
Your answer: 26.00 kWh
